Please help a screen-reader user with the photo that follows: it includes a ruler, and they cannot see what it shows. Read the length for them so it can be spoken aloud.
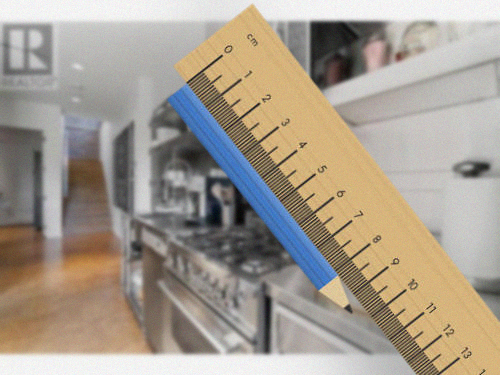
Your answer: 9.5 cm
